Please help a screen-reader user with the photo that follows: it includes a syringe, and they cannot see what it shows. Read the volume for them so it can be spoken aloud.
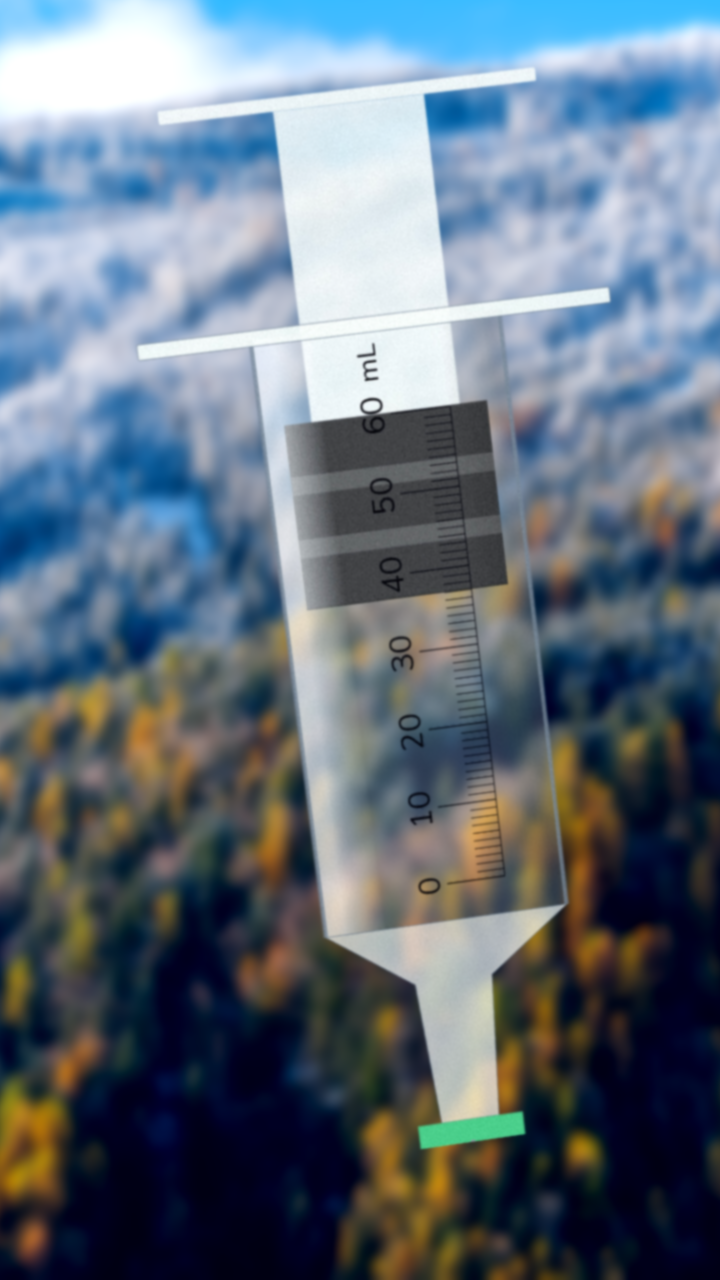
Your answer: 37 mL
